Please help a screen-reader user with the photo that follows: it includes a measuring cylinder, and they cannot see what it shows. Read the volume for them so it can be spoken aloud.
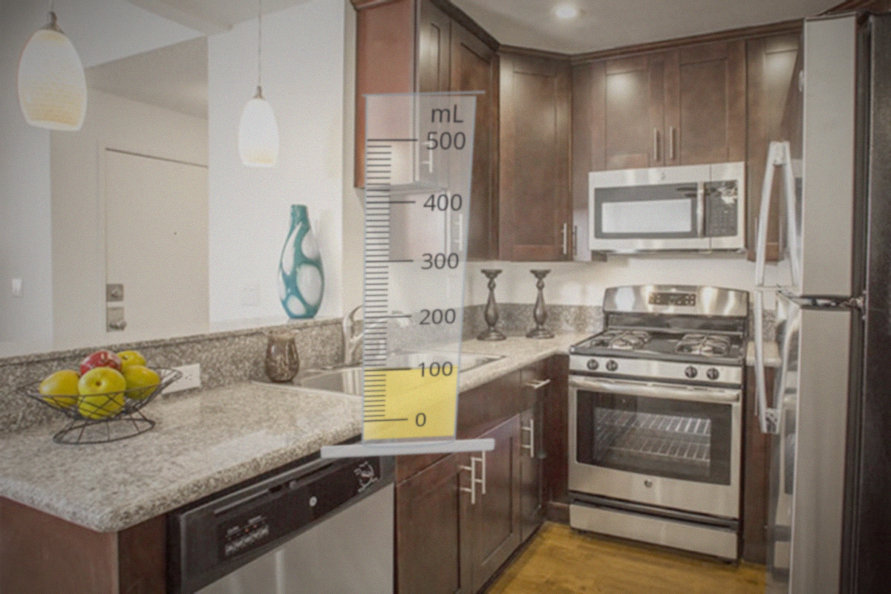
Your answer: 100 mL
